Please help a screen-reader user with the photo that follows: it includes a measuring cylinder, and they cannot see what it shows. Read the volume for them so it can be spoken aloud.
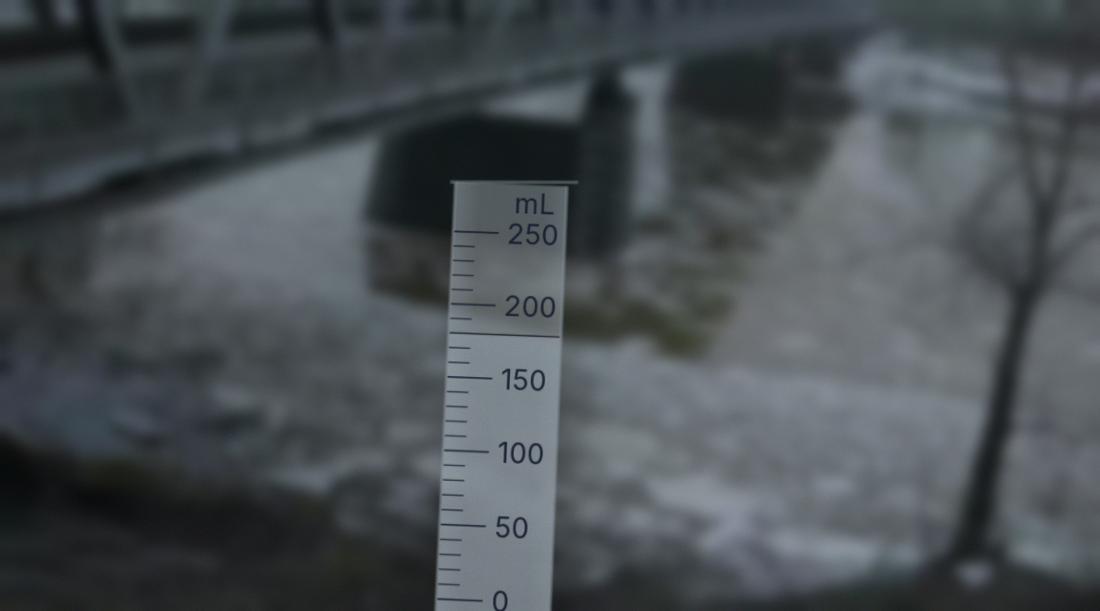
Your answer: 180 mL
